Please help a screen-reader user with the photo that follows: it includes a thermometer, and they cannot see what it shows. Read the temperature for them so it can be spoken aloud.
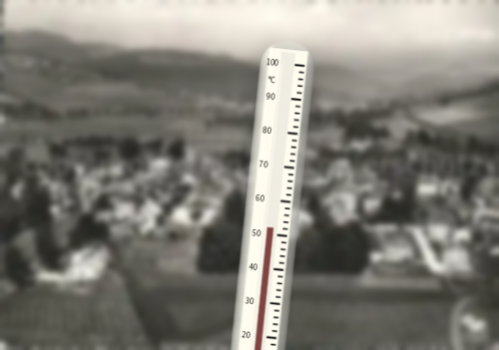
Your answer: 52 °C
